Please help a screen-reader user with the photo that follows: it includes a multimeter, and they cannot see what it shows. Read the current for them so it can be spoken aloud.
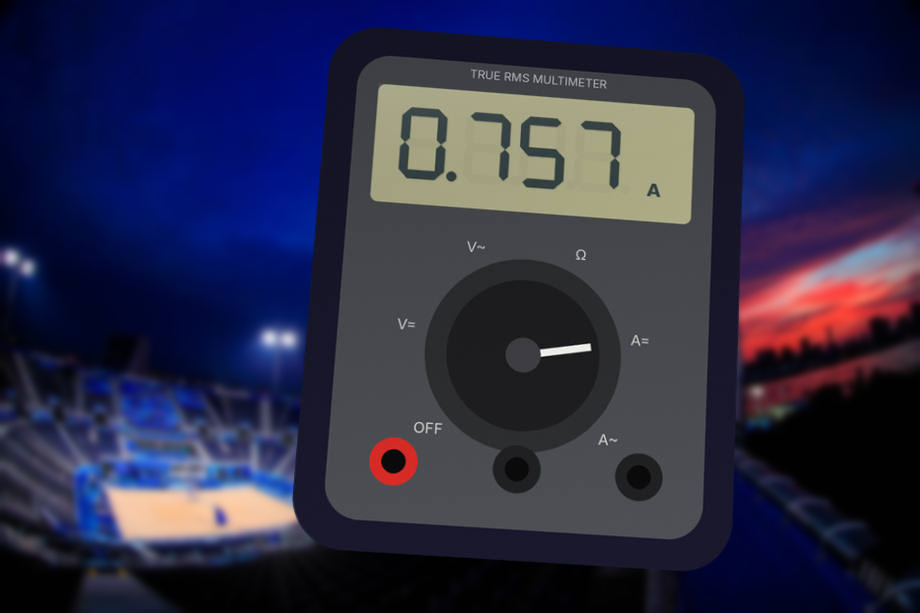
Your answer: 0.757 A
